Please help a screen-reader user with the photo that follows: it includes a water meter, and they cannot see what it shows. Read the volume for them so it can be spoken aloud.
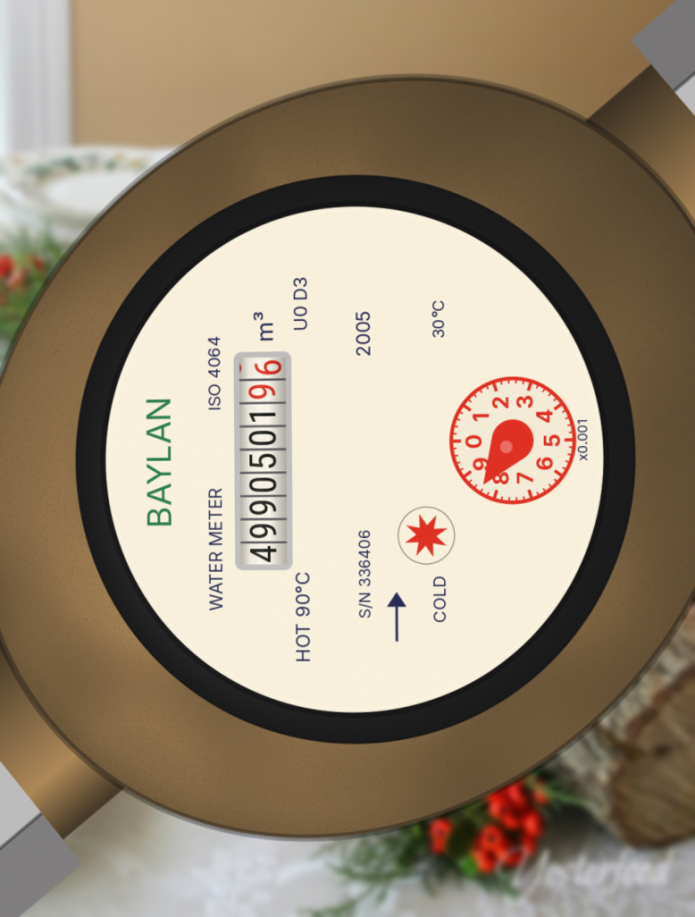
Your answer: 4990501.958 m³
